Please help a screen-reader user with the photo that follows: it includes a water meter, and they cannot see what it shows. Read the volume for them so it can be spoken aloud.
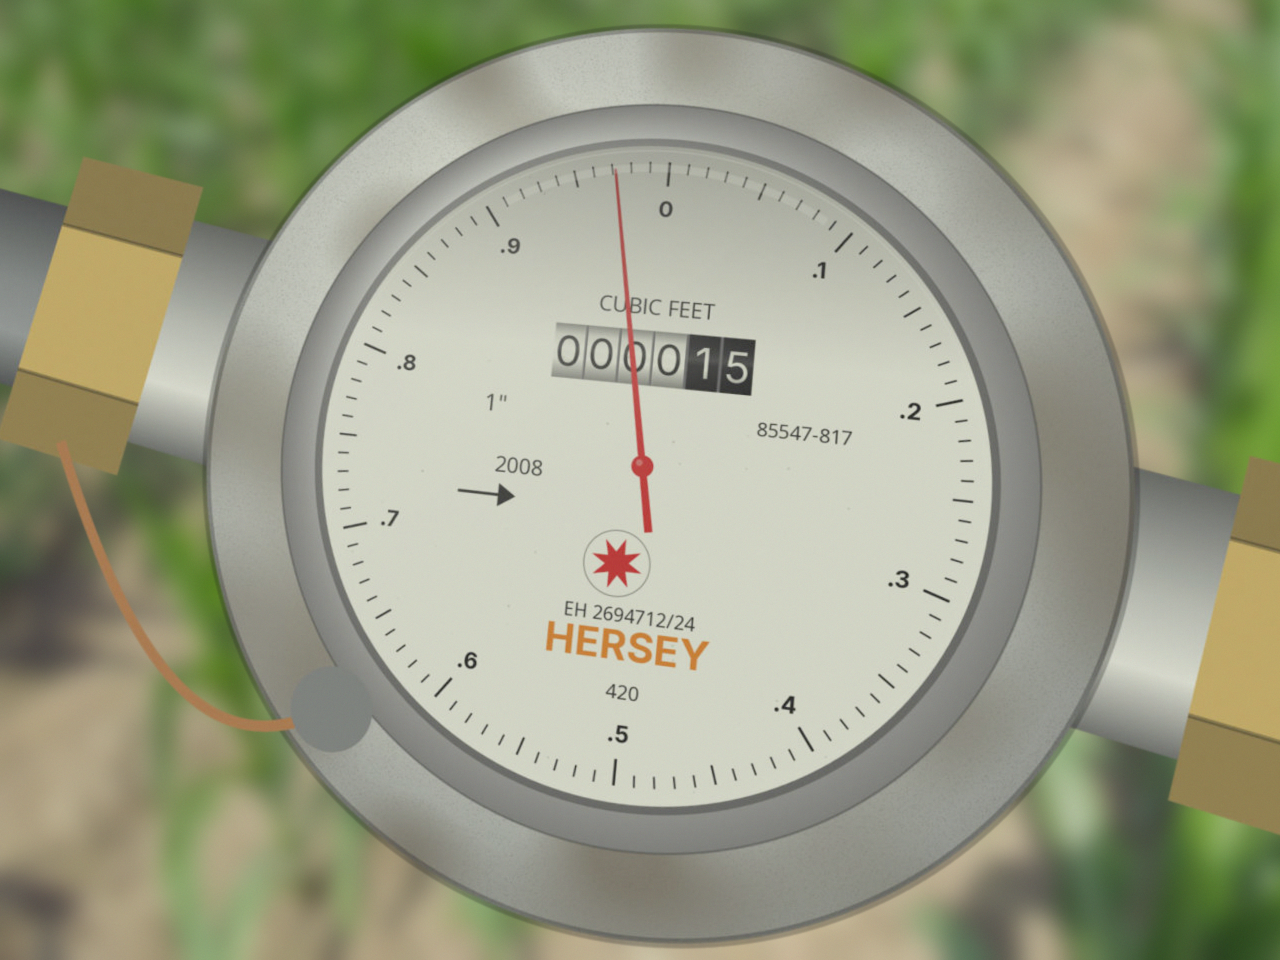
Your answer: 14.97 ft³
